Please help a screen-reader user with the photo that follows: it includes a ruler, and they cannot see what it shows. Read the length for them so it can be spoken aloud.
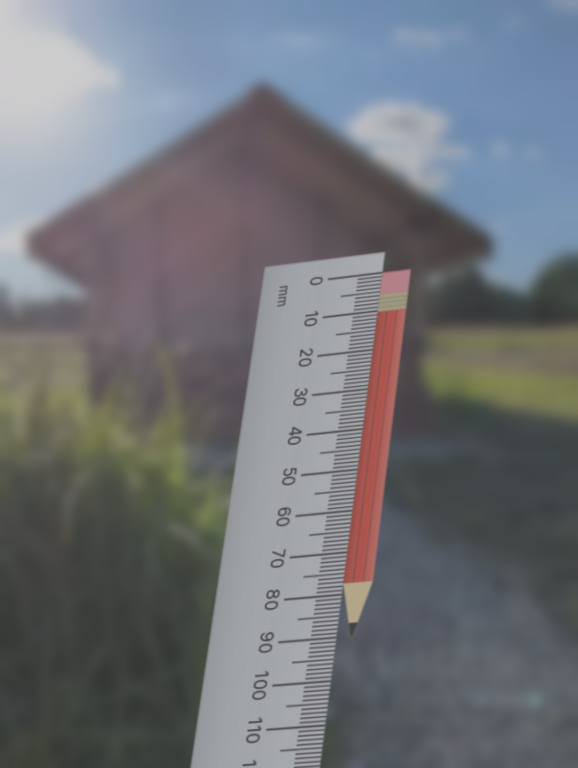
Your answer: 90 mm
